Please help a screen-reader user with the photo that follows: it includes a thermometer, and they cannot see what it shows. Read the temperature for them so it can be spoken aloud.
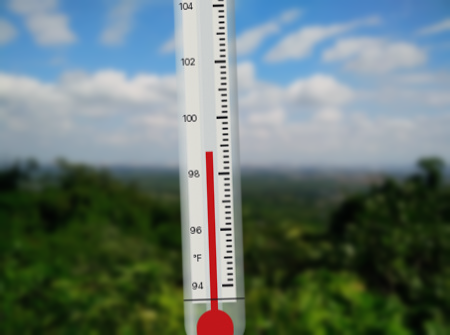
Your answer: 98.8 °F
